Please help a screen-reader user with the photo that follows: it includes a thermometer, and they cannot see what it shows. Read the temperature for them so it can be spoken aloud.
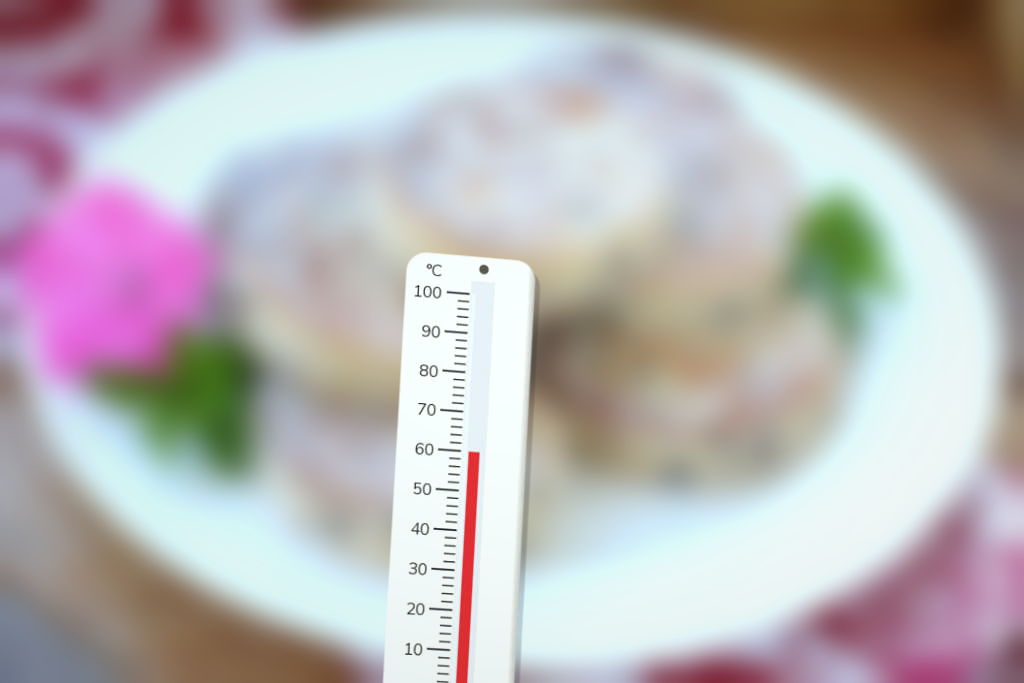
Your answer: 60 °C
